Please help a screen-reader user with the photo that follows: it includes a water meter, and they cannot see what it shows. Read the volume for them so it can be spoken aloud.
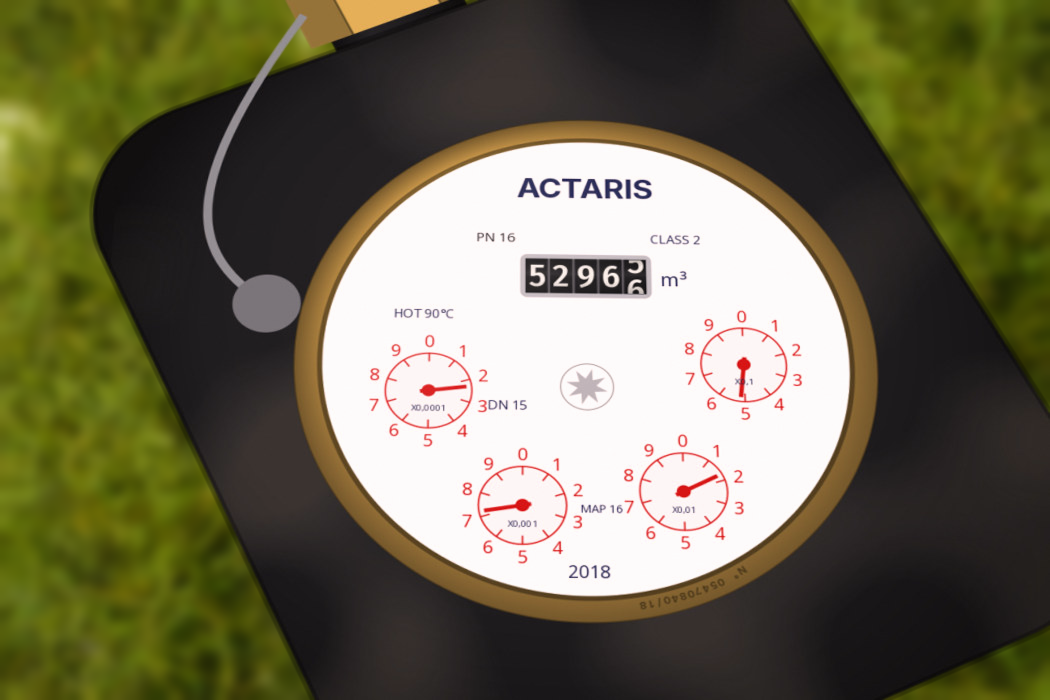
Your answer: 52965.5172 m³
